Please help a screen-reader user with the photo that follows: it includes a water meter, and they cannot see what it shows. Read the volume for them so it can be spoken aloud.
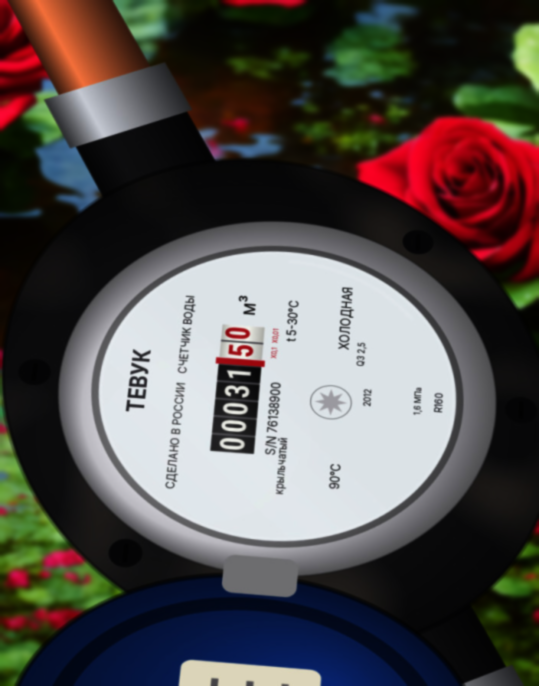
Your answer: 31.50 m³
